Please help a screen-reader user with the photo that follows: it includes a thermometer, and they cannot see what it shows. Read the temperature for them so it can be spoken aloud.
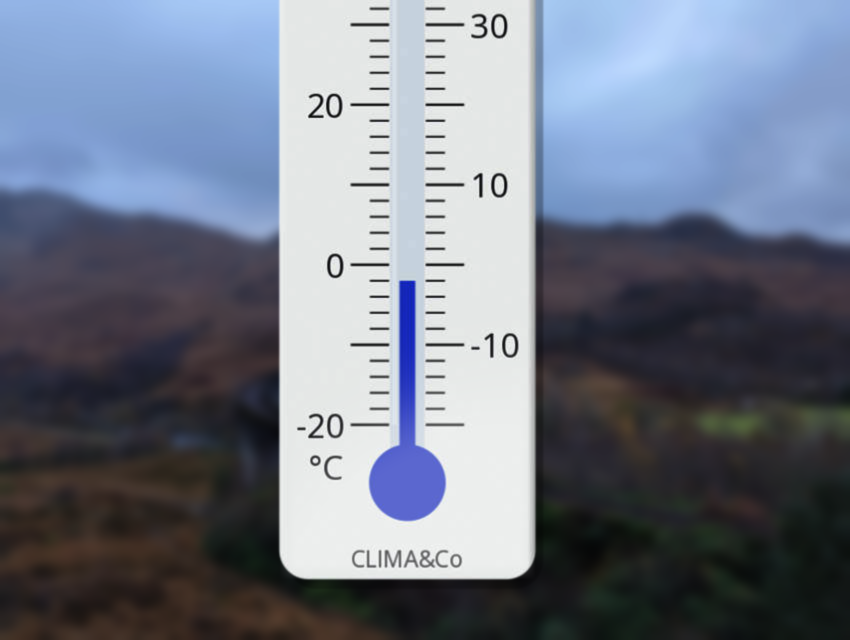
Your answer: -2 °C
